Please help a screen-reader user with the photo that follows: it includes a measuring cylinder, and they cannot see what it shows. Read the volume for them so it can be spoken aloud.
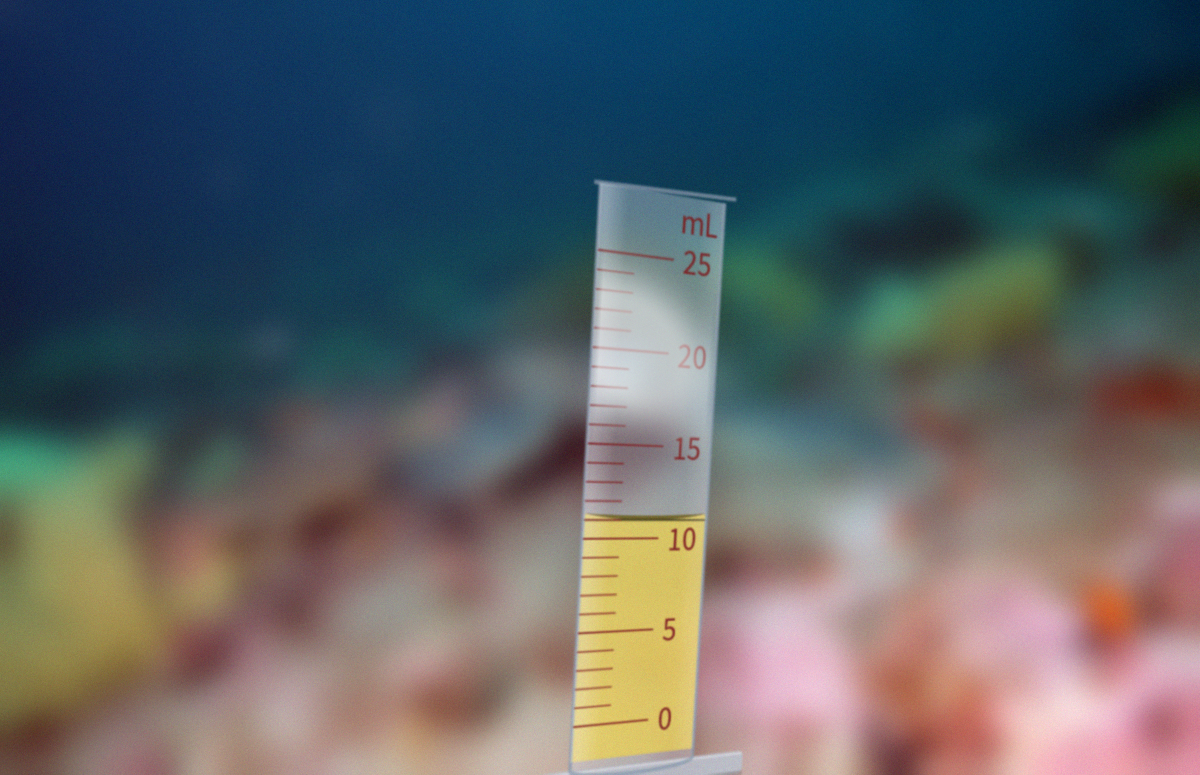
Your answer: 11 mL
